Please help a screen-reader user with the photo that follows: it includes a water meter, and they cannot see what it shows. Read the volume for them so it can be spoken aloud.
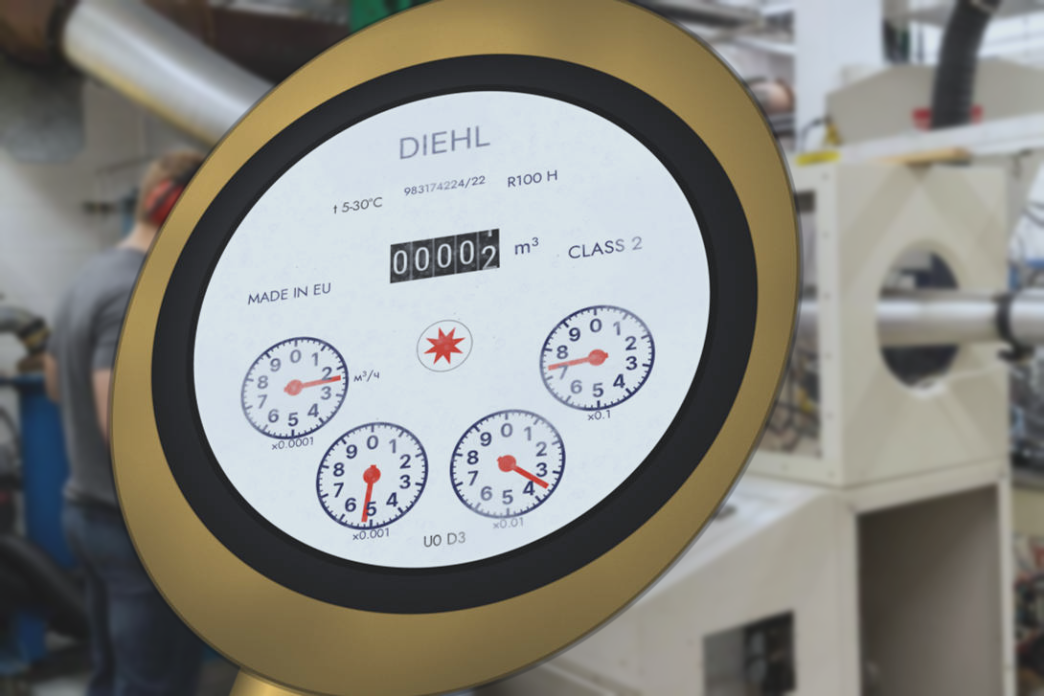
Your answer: 1.7352 m³
